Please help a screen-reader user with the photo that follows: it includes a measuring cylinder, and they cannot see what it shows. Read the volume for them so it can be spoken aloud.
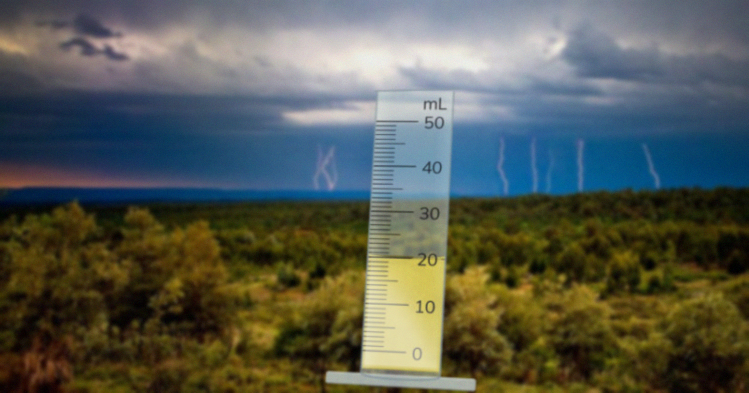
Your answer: 20 mL
